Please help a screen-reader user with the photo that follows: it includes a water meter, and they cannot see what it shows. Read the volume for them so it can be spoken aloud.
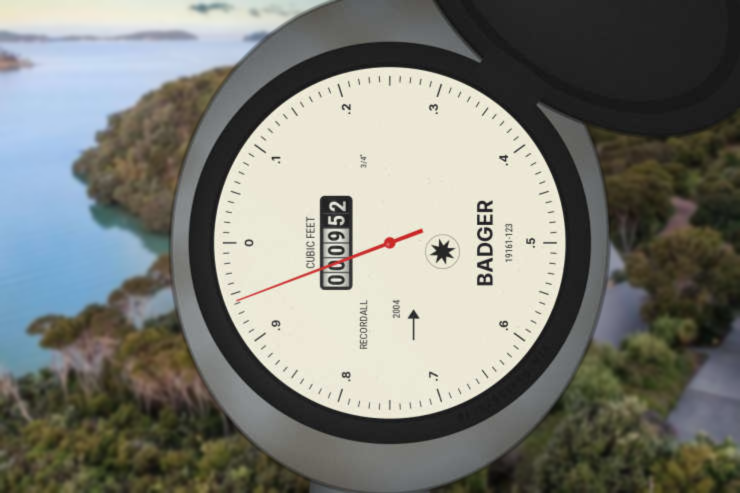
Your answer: 951.94 ft³
